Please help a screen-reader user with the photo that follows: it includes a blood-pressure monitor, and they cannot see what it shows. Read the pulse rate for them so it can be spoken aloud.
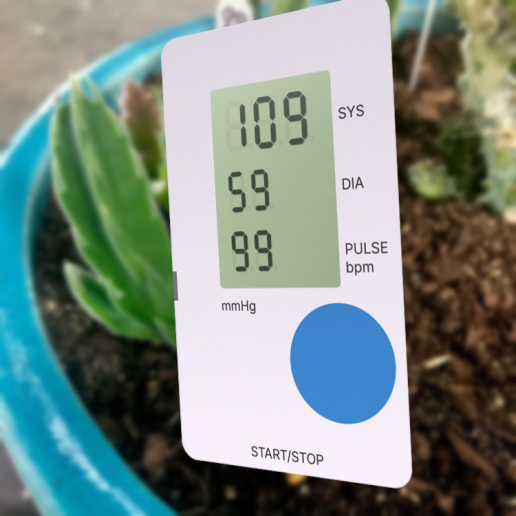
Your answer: 99 bpm
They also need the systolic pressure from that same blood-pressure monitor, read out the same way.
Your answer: 109 mmHg
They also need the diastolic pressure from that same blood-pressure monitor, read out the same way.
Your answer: 59 mmHg
